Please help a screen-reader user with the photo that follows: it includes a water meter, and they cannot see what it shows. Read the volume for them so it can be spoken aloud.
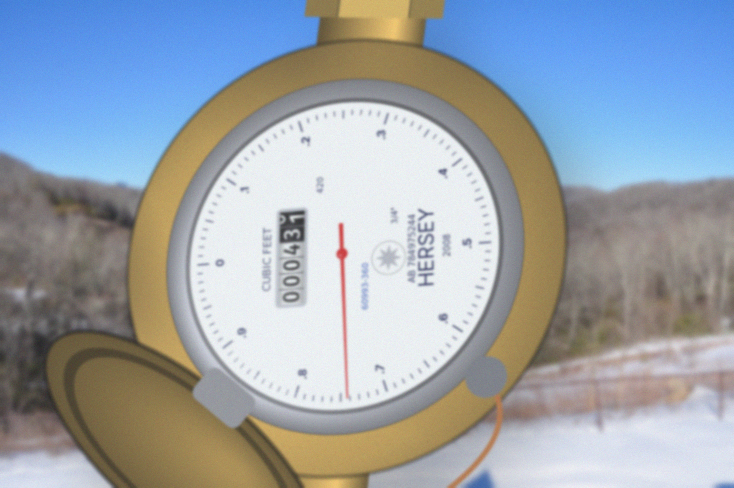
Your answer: 430.74 ft³
